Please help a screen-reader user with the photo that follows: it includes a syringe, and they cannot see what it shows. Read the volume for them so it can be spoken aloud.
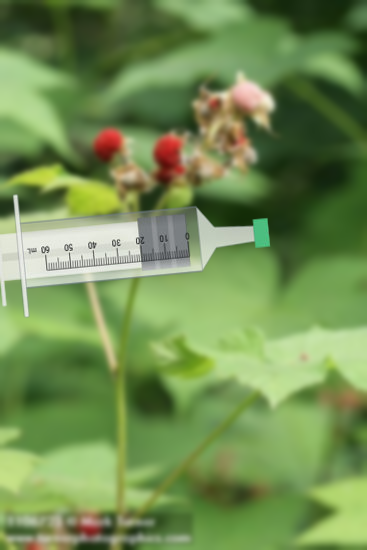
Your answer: 0 mL
